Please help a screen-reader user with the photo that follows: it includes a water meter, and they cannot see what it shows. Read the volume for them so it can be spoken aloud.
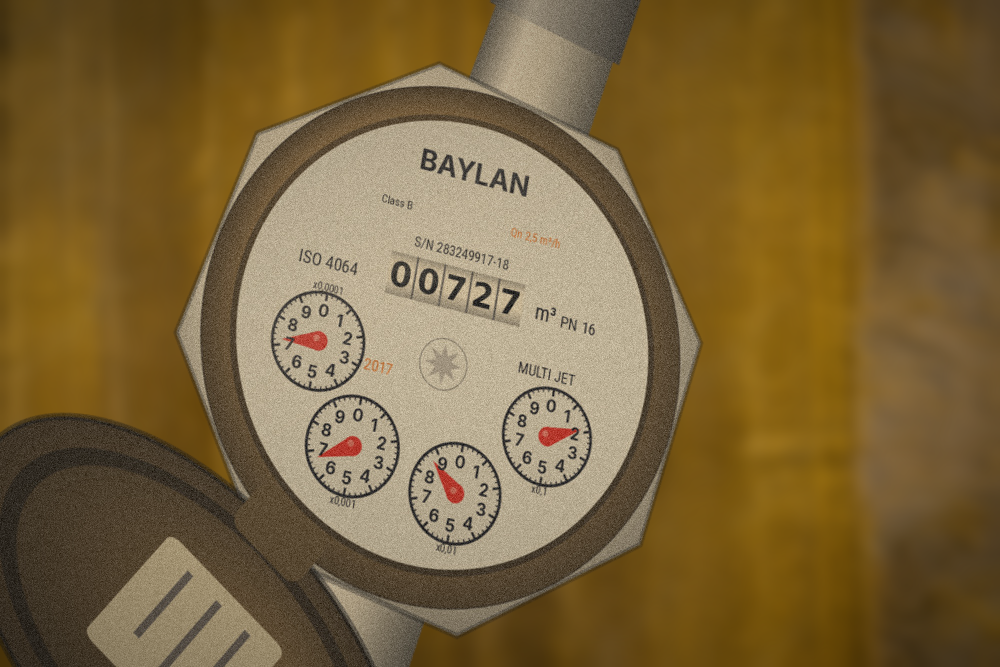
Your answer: 727.1867 m³
